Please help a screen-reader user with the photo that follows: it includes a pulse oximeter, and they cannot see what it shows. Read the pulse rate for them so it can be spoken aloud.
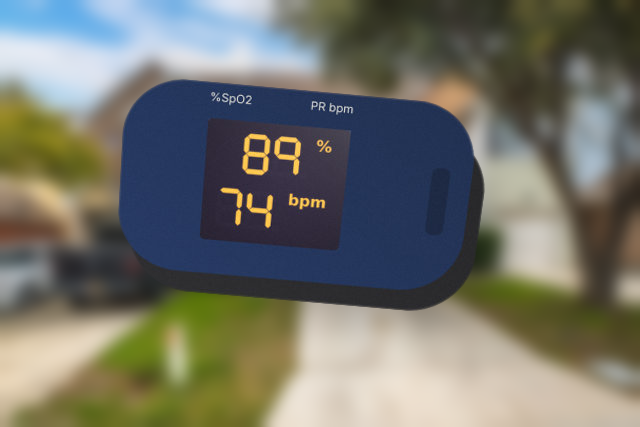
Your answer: 74 bpm
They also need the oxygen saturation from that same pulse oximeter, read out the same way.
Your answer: 89 %
